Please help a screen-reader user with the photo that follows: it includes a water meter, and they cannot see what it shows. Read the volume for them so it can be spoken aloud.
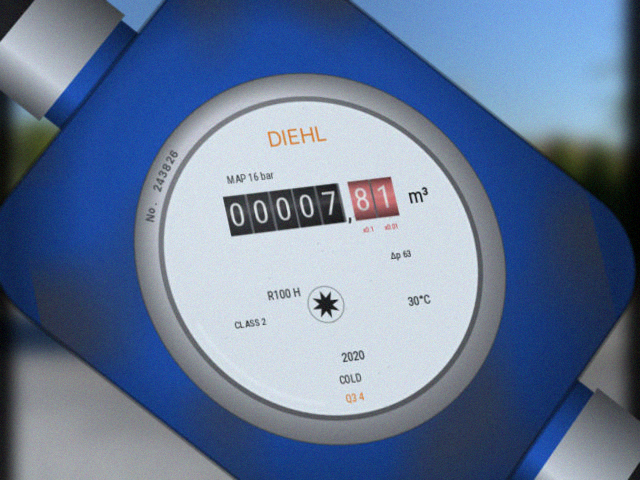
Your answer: 7.81 m³
